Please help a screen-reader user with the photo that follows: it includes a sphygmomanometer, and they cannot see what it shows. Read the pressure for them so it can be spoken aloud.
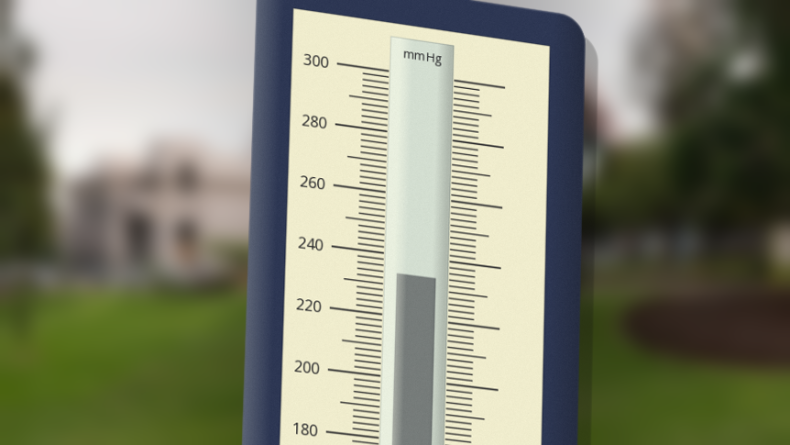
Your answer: 234 mmHg
